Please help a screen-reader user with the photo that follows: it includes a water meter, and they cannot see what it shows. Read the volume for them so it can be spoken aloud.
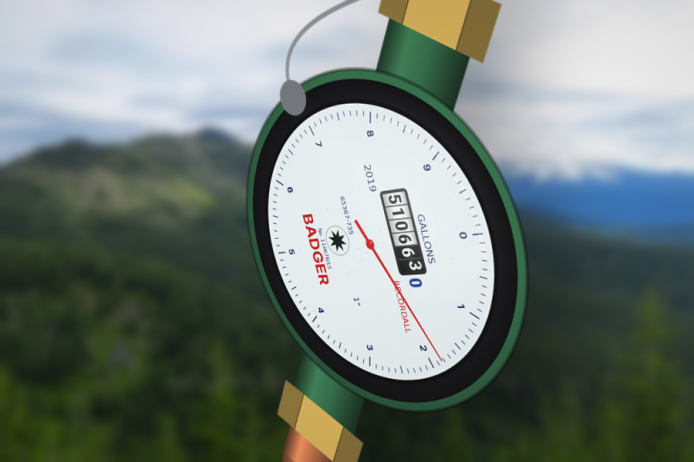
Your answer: 5106631.8 gal
